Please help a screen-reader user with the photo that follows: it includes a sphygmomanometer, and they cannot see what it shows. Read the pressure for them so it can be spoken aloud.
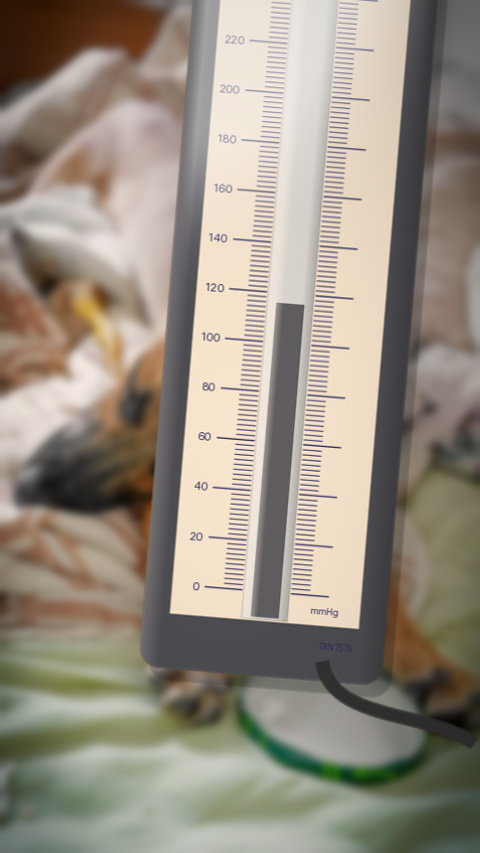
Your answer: 116 mmHg
